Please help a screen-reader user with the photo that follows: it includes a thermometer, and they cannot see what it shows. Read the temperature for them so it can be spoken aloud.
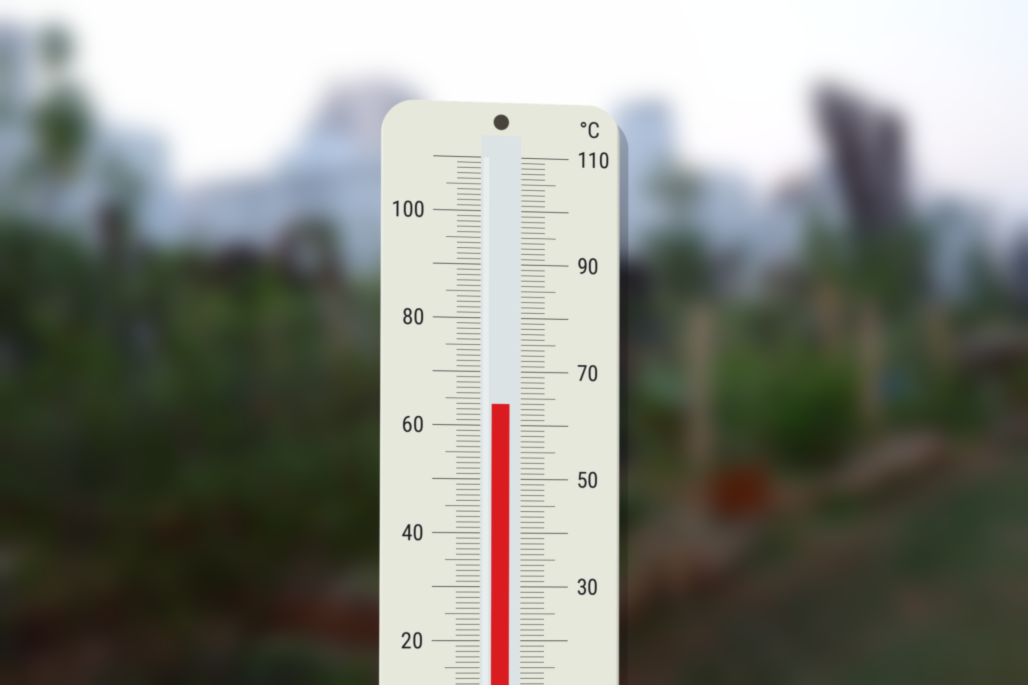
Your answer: 64 °C
